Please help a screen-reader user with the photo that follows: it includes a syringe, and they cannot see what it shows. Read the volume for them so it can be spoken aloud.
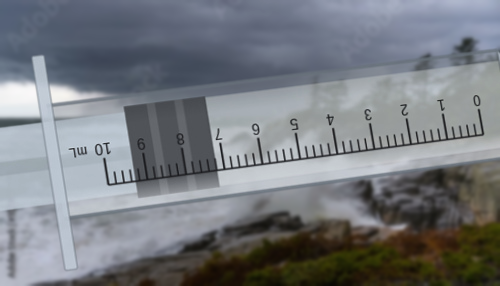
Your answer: 7.2 mL
